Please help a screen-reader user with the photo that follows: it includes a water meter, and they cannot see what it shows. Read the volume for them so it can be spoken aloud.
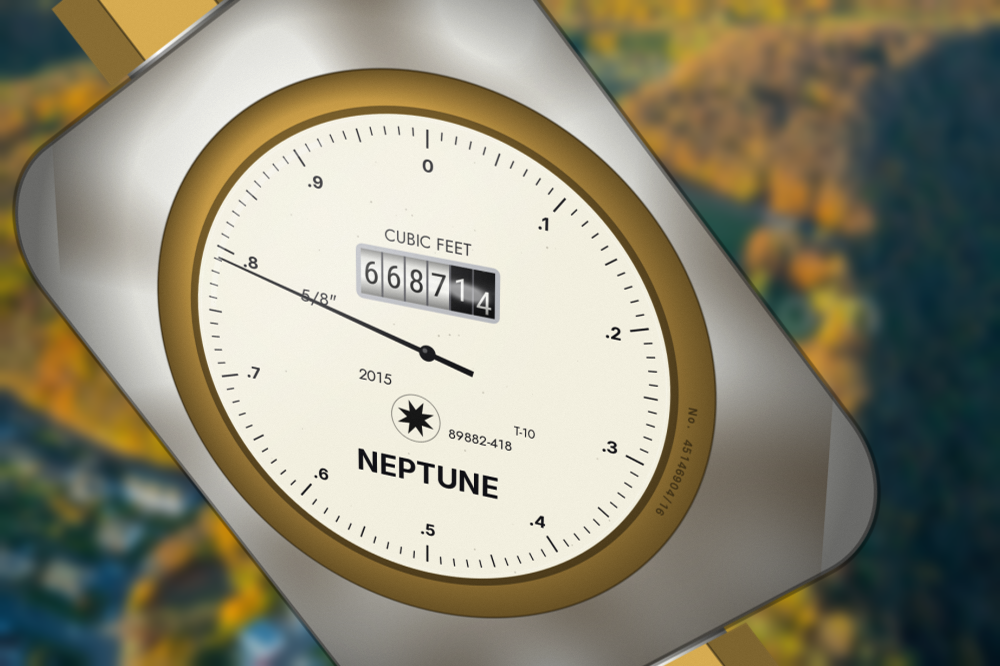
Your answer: 668713.79 ft³
